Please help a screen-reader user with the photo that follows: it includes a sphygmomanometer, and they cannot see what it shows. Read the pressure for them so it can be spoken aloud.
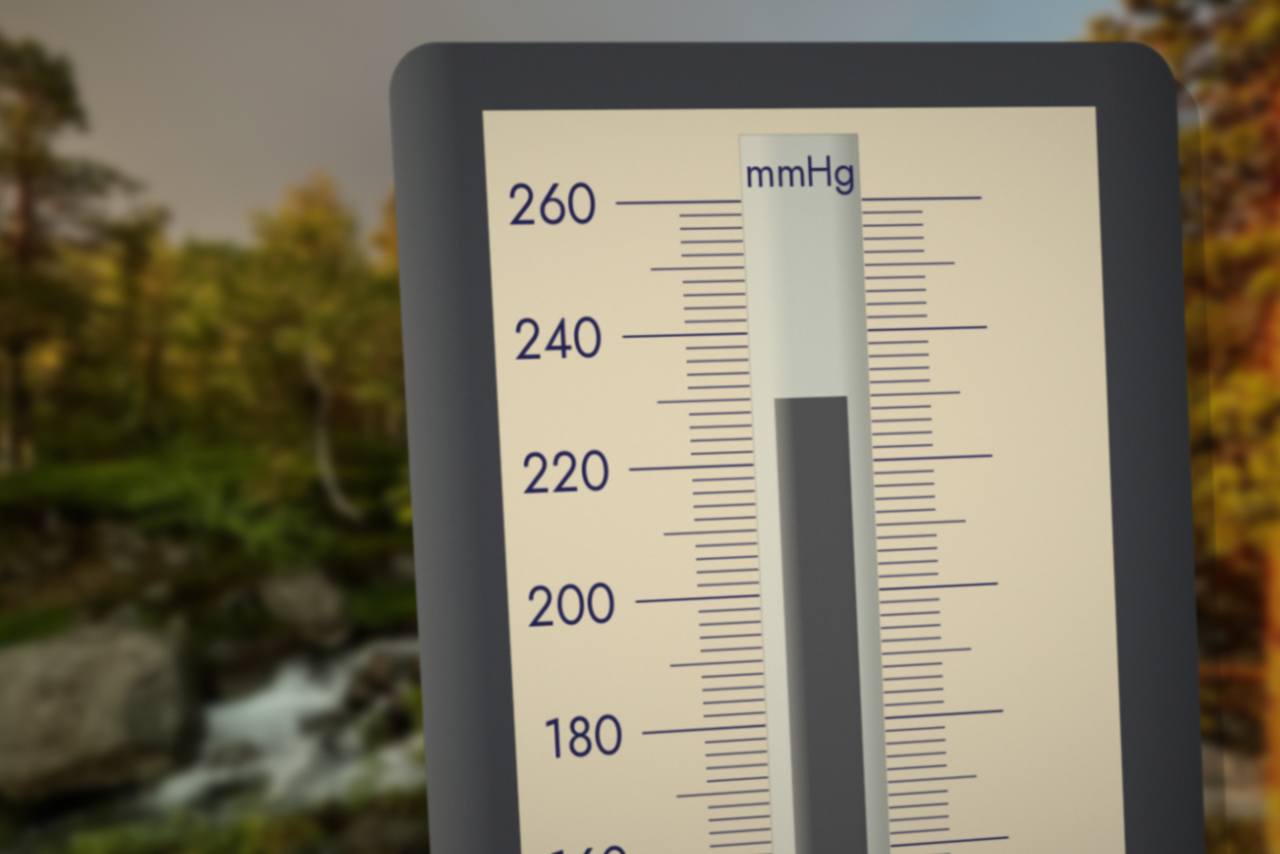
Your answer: 230 mmHg
